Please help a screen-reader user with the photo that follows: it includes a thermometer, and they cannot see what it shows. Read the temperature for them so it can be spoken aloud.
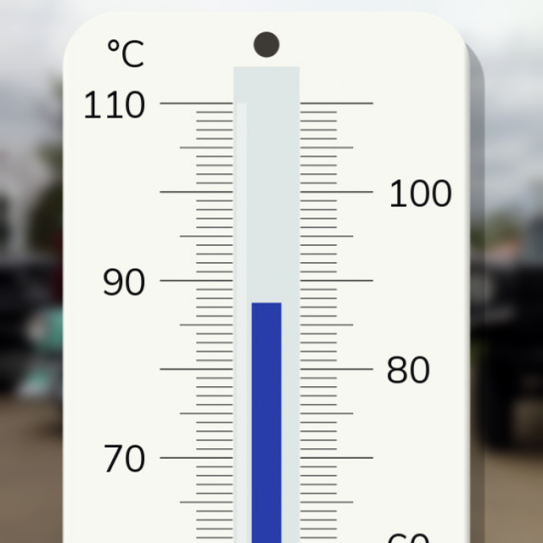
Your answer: 87.5 °C
